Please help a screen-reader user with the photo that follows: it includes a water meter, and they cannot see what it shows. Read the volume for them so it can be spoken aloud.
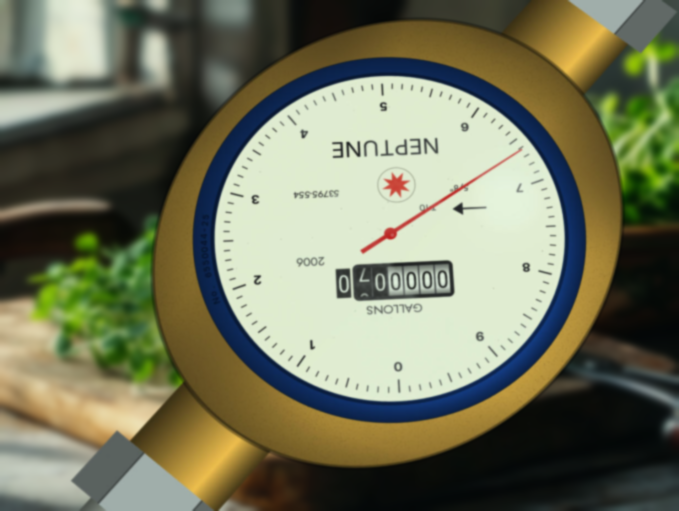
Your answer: 66.6 gal
